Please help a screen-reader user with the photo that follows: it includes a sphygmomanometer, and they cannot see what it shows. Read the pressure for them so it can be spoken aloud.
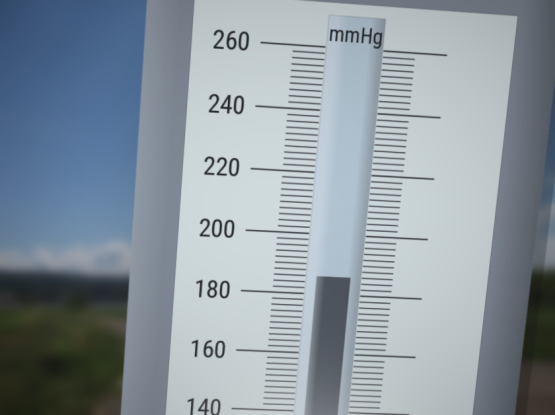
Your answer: 186 mmHg
